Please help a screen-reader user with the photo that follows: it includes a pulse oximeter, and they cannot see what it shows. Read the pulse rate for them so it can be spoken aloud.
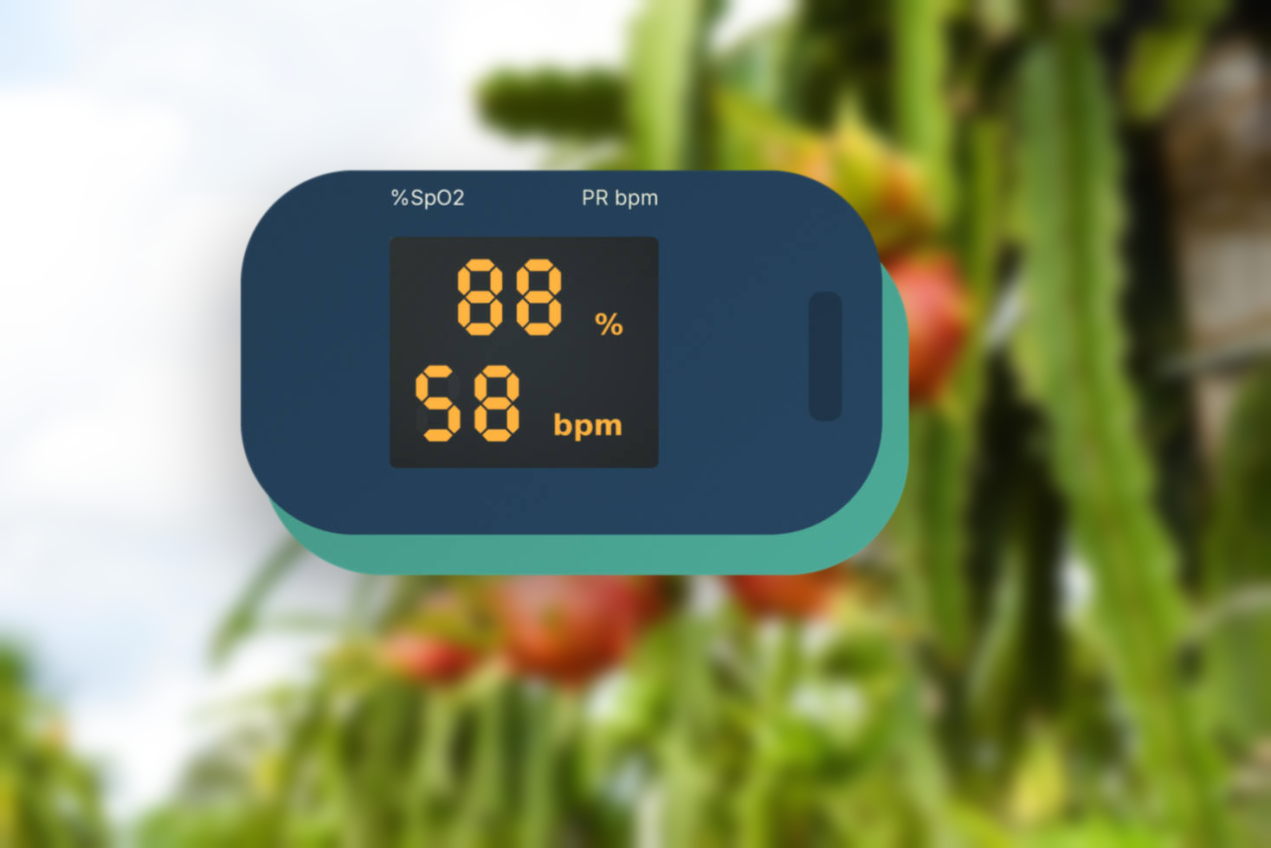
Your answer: 58 bpm
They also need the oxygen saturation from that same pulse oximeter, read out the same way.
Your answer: 88 %
